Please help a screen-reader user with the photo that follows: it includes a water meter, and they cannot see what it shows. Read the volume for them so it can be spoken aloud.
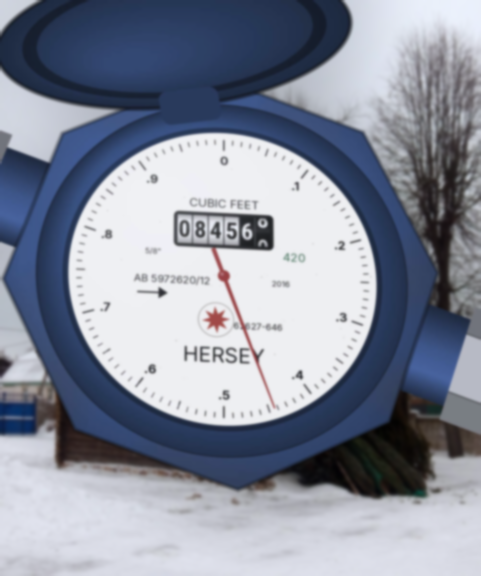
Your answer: 84568.44 ft³
